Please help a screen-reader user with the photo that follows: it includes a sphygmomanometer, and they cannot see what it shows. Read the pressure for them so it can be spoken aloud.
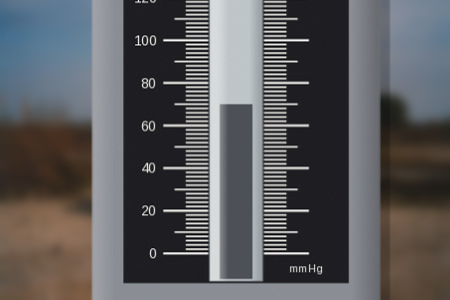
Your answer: 70 mmHg
